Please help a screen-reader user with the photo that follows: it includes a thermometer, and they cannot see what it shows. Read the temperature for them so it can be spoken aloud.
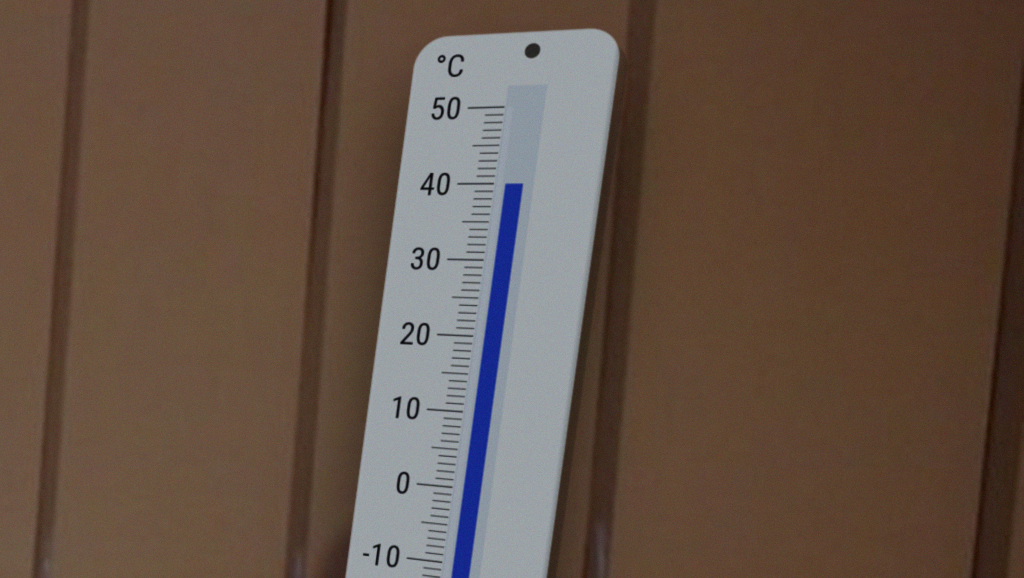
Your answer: 40 °C
